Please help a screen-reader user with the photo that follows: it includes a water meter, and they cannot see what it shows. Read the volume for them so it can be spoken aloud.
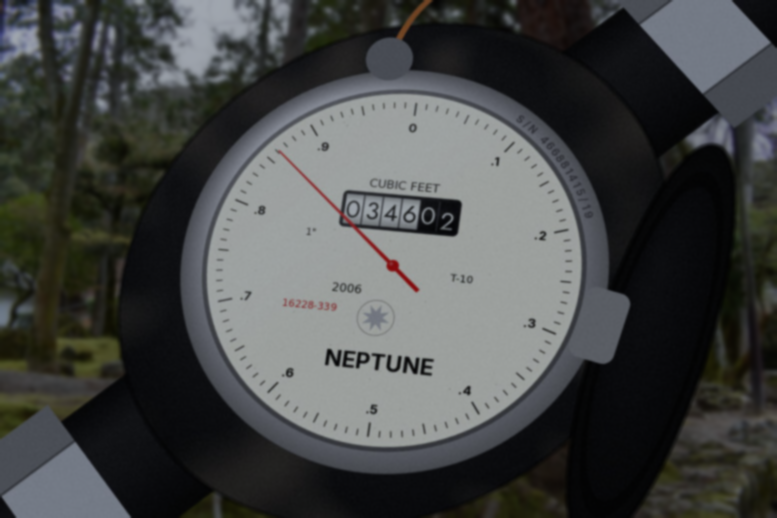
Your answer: 34601.86 ft³
